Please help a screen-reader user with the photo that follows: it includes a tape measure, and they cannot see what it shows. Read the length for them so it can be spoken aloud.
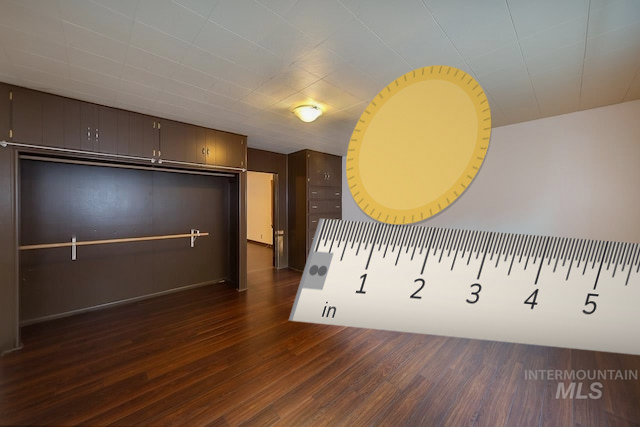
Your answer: 2.5 in
